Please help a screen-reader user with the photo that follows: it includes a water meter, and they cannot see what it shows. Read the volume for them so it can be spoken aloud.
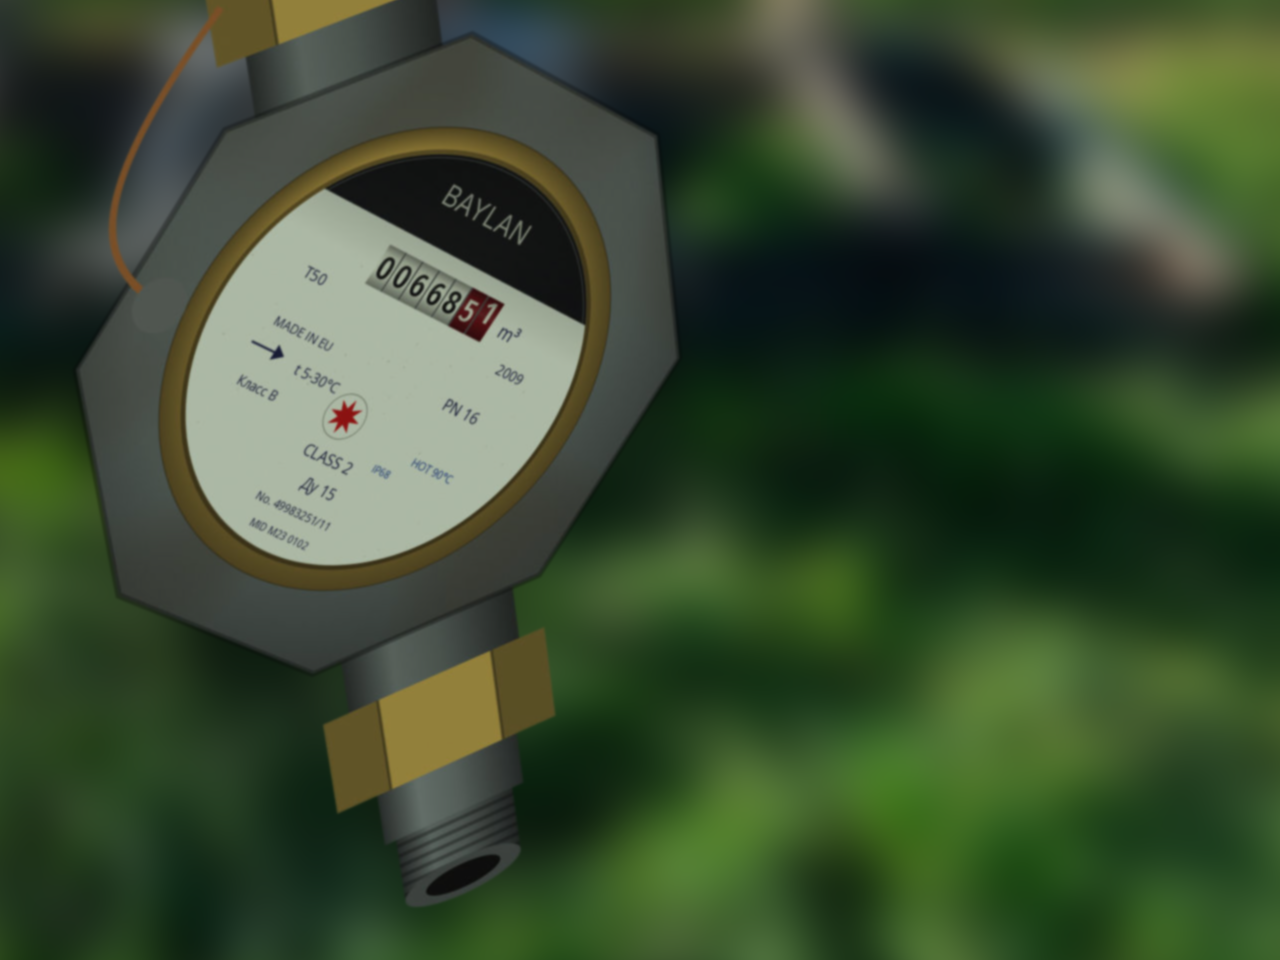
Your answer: 668.51 m³
